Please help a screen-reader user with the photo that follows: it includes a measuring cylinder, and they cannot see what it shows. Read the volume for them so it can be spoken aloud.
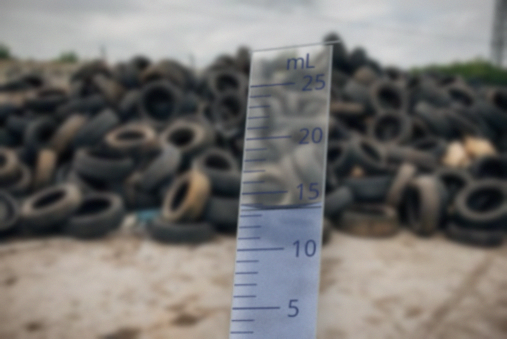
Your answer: 13.5 mL
